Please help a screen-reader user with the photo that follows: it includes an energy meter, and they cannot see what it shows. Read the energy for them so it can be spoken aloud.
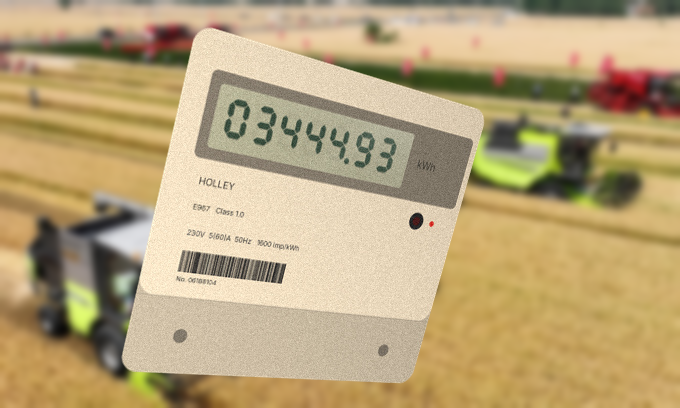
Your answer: 3444.93 kWh
